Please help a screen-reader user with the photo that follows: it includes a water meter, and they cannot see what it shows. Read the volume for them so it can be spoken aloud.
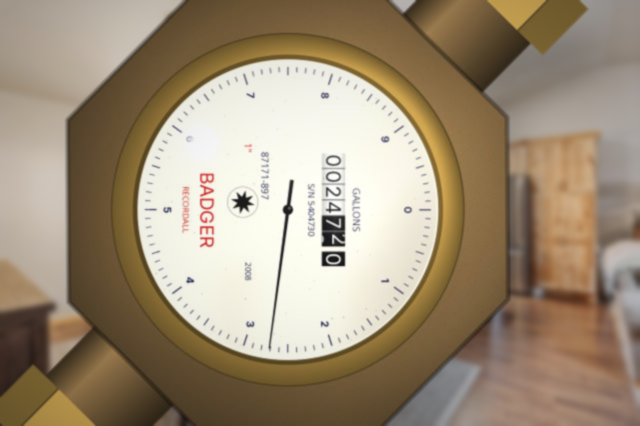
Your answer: 24722.7 gal
